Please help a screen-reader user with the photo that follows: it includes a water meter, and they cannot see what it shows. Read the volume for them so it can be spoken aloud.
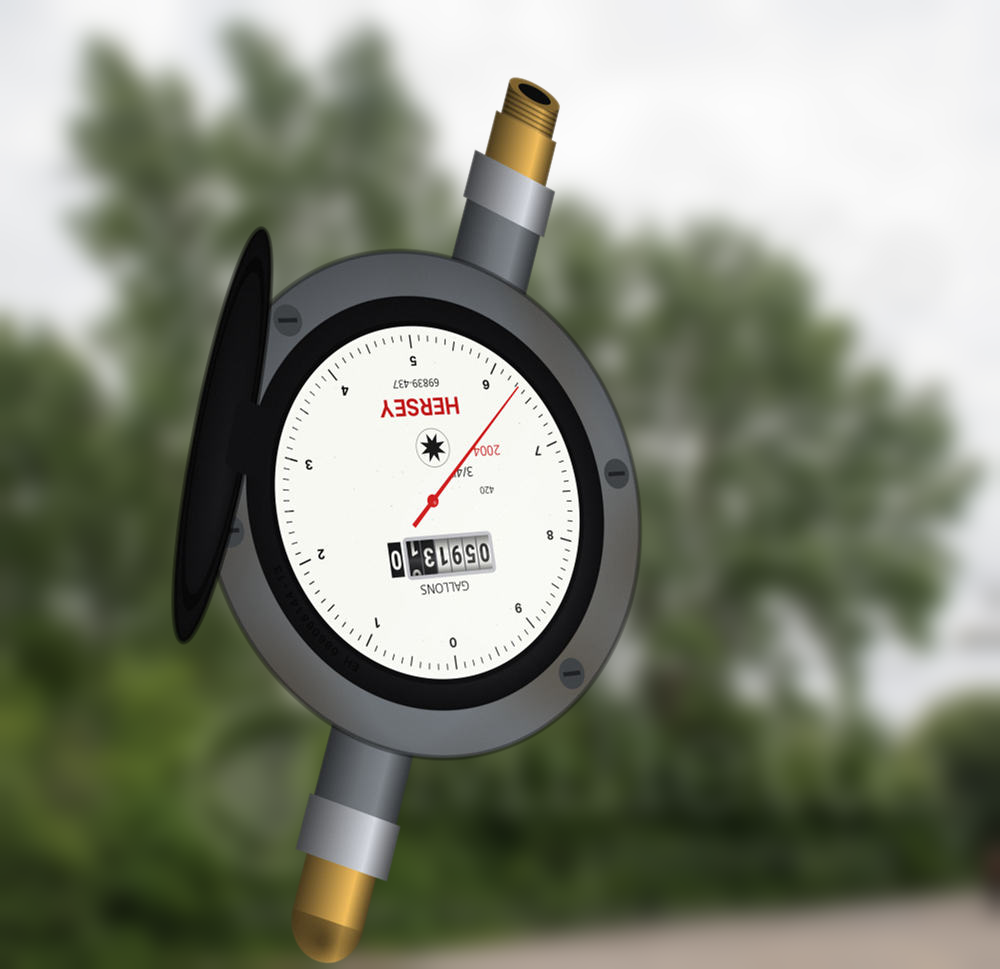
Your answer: 591306.3 gal
